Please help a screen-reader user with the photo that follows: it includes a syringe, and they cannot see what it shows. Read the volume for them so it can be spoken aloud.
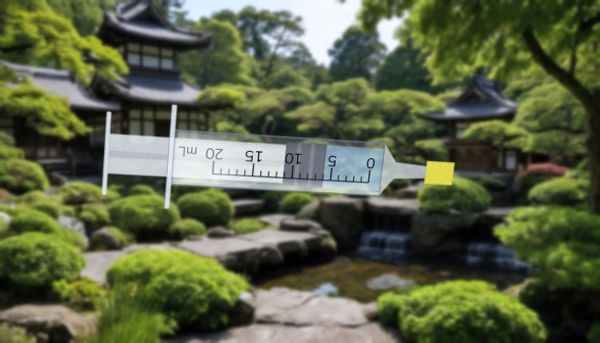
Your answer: 6 mL
